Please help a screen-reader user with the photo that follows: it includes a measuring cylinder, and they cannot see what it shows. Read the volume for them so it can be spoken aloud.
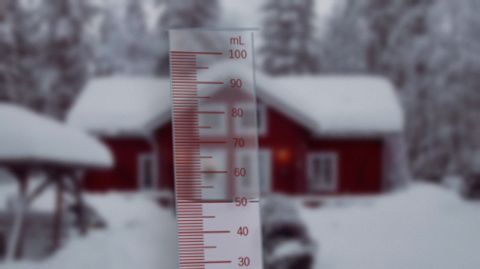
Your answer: 50 mL
